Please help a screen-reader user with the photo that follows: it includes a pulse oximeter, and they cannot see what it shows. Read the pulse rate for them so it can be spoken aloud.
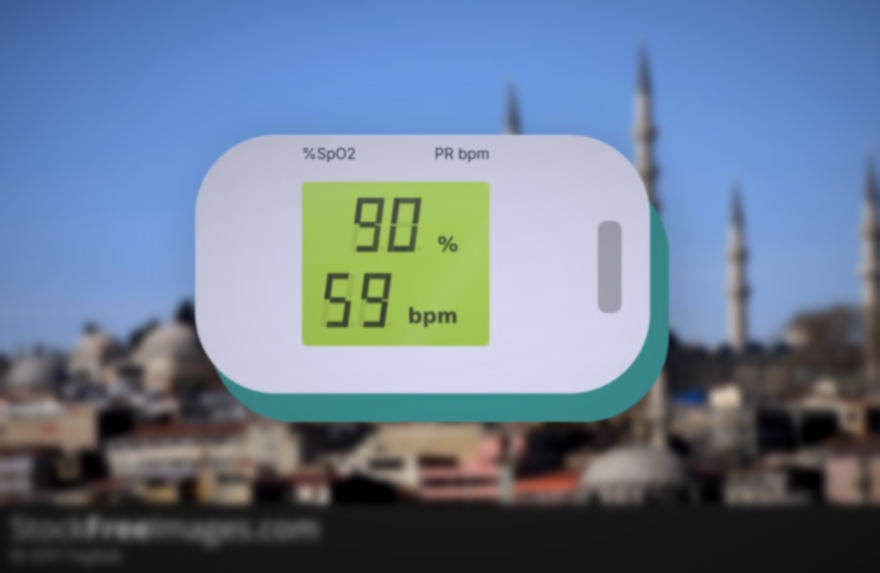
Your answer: 59 bpm
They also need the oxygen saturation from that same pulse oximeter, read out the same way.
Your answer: 90 %
